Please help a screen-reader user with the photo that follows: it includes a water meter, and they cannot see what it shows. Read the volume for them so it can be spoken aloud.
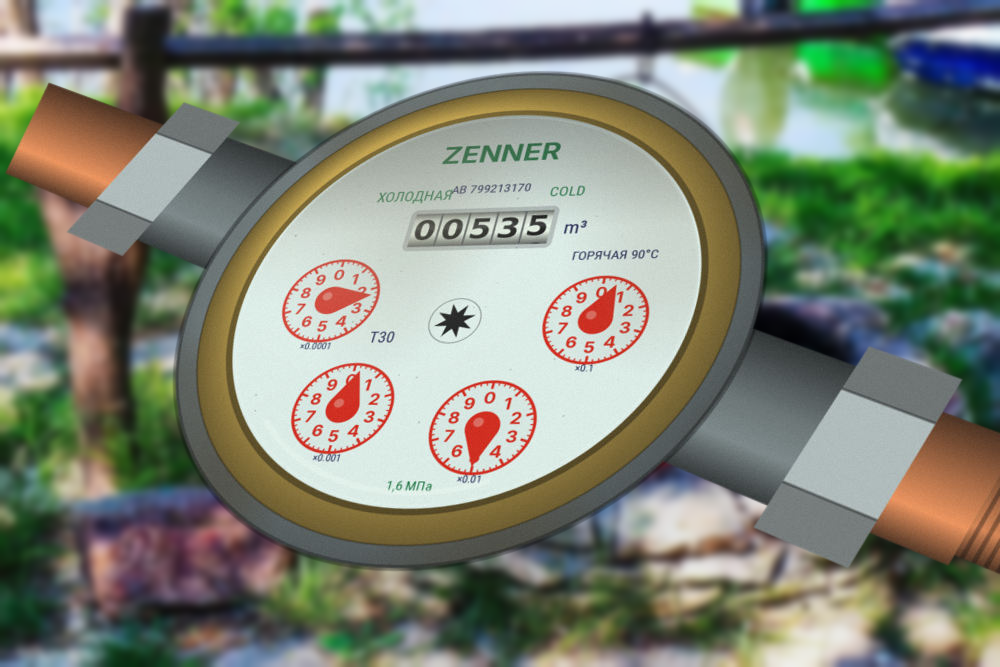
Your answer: 535.0502 m³
